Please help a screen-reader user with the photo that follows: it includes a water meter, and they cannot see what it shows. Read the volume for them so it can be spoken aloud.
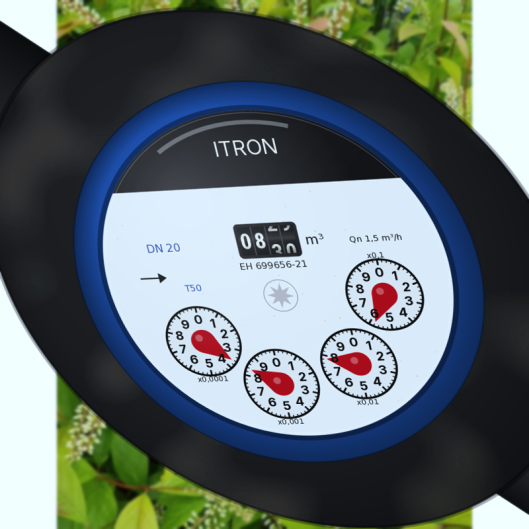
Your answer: 829.5783 m³
